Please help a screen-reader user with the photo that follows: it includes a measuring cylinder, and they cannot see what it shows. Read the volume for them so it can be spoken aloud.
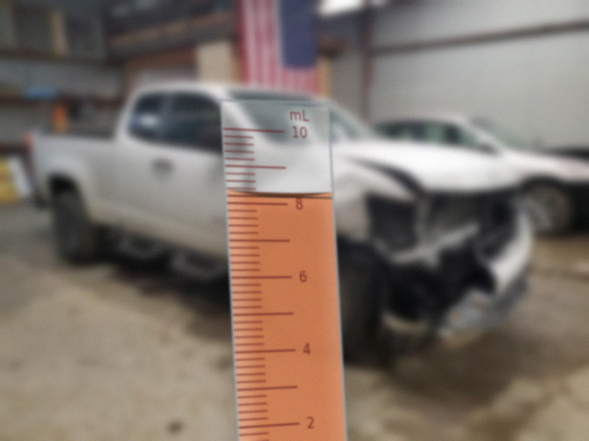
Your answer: 8.2 mL
